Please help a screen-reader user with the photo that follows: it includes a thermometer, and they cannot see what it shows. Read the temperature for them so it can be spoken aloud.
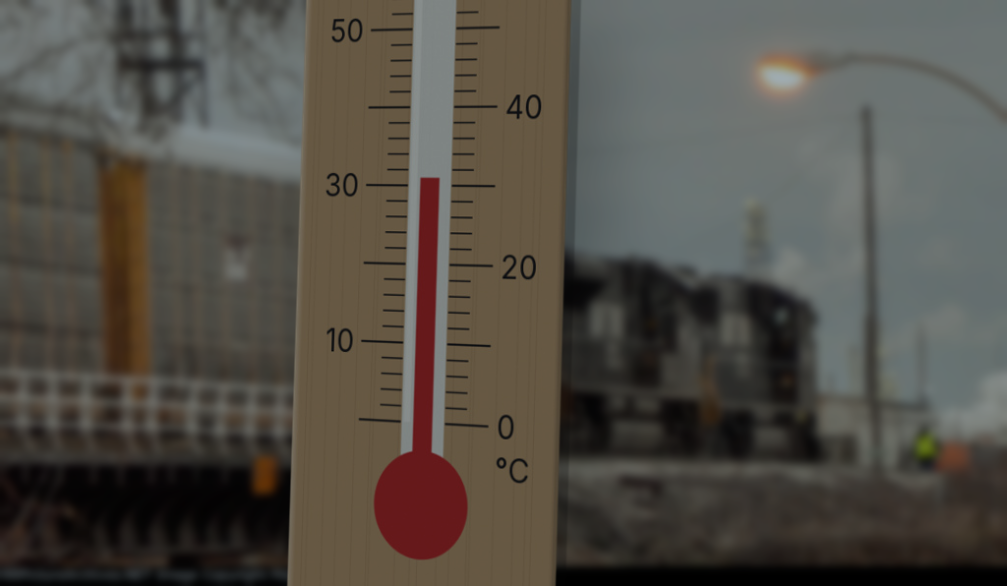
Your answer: 31 °C
